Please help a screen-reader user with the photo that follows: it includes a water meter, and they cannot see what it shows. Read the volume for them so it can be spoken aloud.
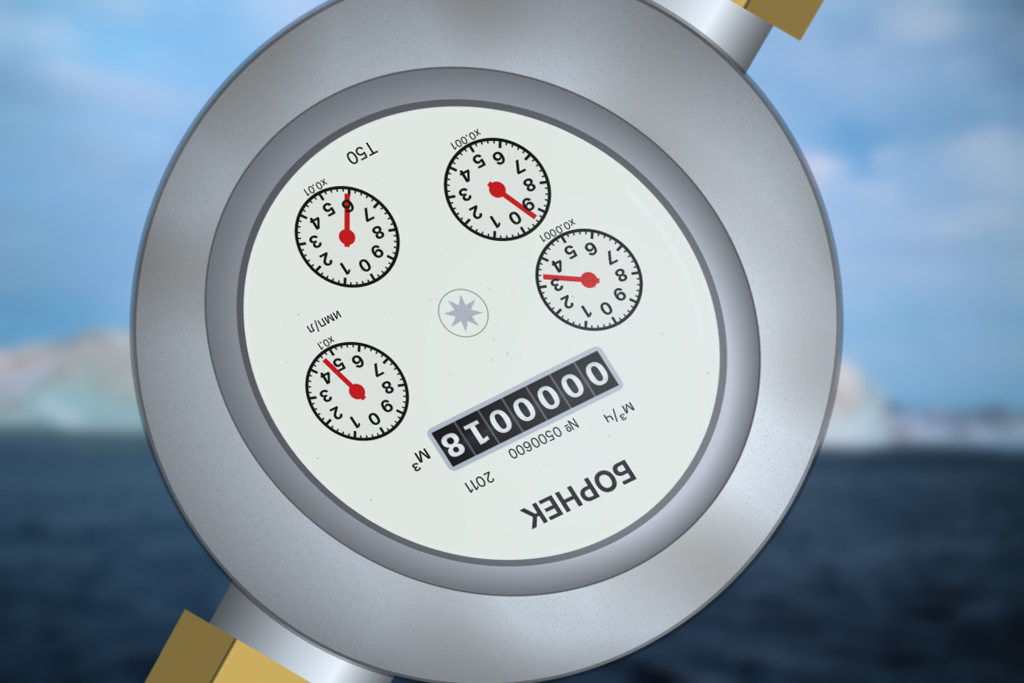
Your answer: 18.4593 m³
